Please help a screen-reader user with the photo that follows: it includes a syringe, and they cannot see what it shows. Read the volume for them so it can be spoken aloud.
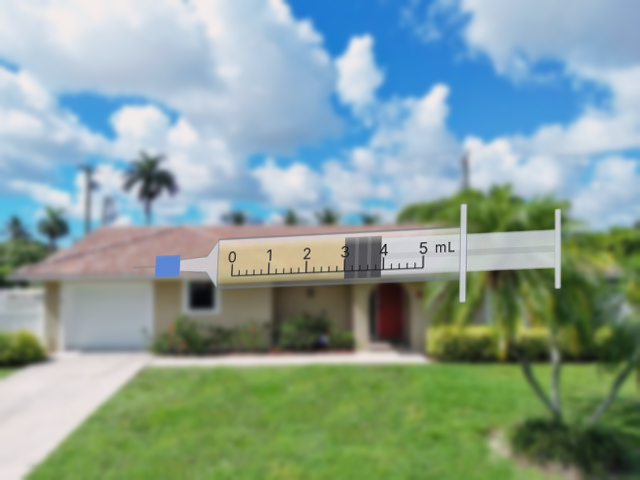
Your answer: 3 mL
